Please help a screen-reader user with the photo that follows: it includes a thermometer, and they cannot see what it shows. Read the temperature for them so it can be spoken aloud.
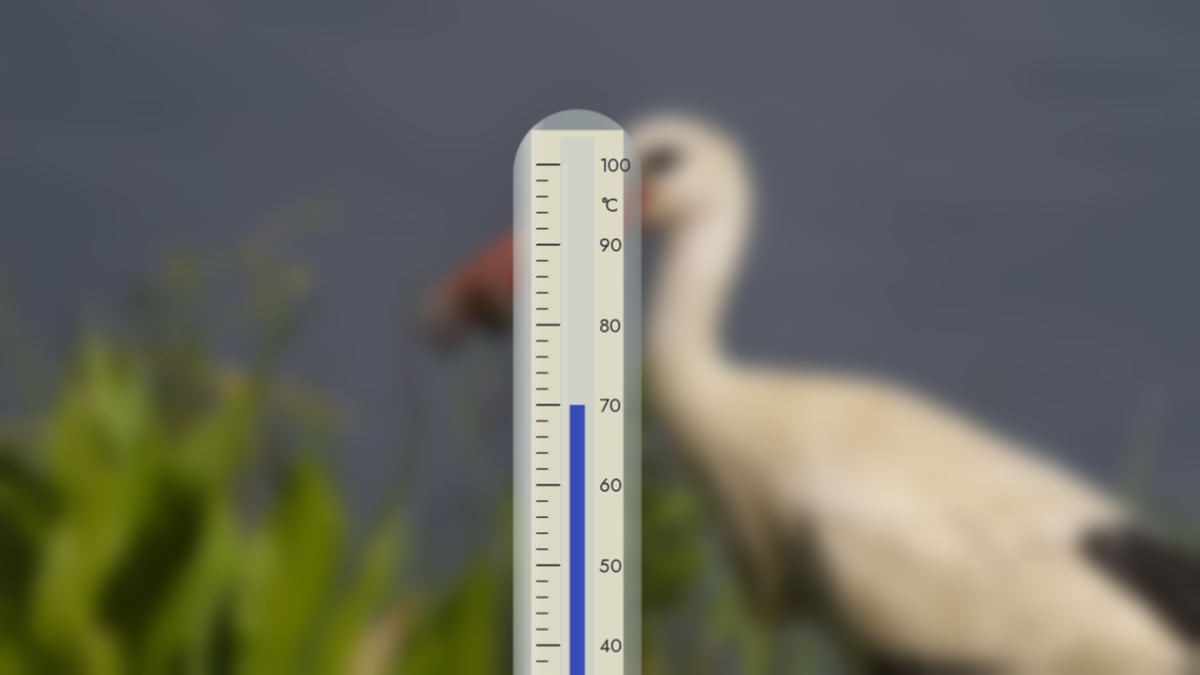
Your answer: 70 °C
